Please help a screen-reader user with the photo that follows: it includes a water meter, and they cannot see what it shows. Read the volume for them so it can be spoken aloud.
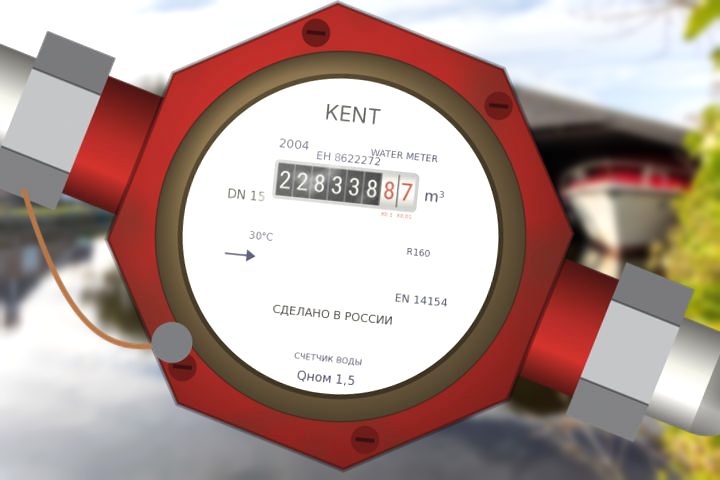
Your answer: 228338.87 m³
